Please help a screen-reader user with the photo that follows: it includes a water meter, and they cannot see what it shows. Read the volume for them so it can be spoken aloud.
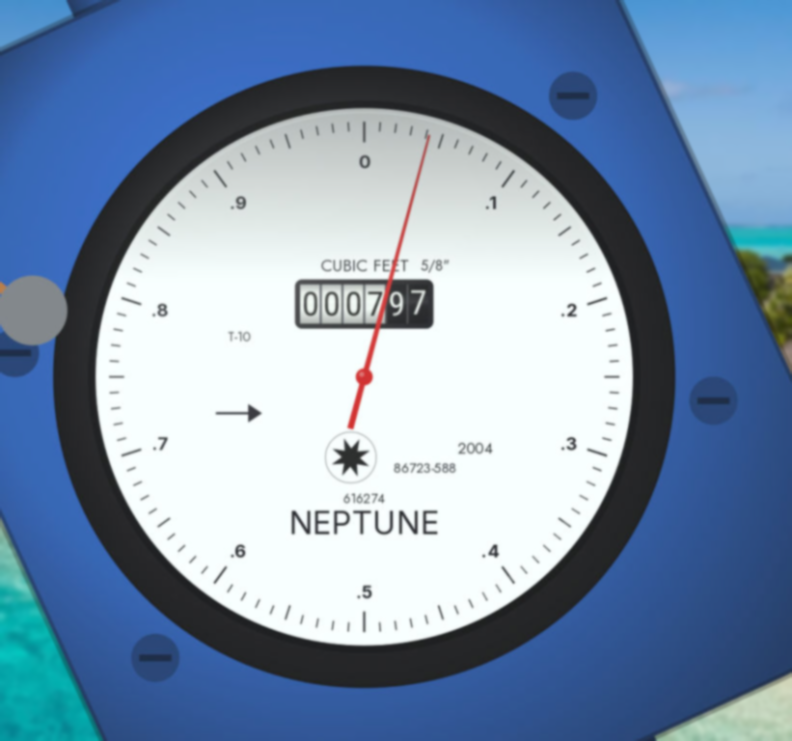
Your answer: 797.04 ft³
